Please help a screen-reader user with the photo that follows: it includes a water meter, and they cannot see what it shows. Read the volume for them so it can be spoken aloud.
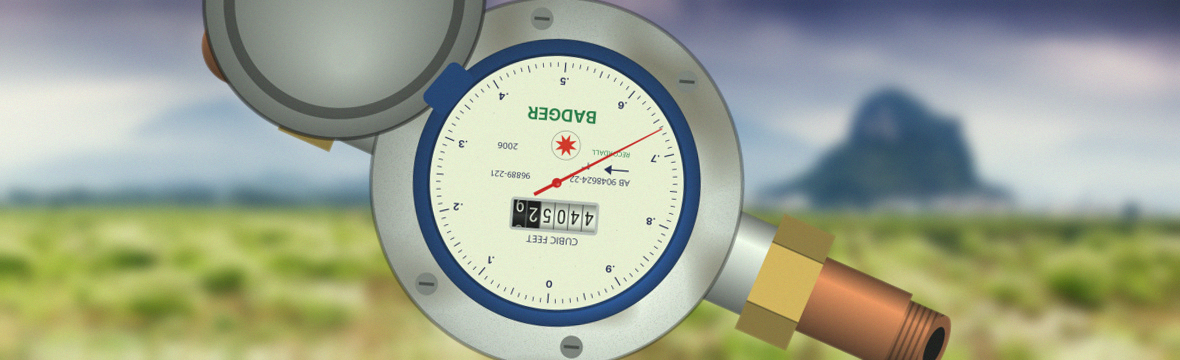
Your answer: 440528.66 ft³
